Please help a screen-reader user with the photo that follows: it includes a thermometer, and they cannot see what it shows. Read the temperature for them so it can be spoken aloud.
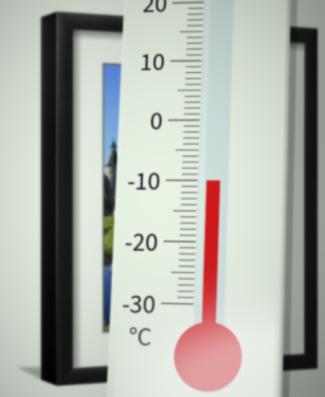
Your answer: -10 °C
